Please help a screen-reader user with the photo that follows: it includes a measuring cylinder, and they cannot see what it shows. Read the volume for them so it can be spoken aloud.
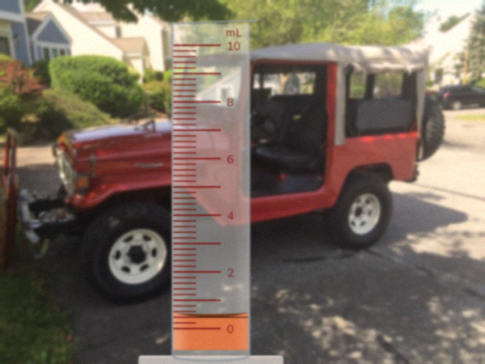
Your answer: 0.4 mL
